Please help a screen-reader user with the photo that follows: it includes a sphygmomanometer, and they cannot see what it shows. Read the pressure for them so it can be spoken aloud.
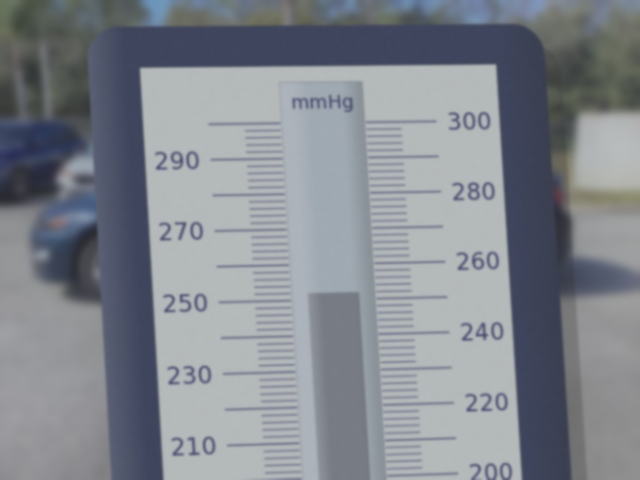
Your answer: 252 mmHg
